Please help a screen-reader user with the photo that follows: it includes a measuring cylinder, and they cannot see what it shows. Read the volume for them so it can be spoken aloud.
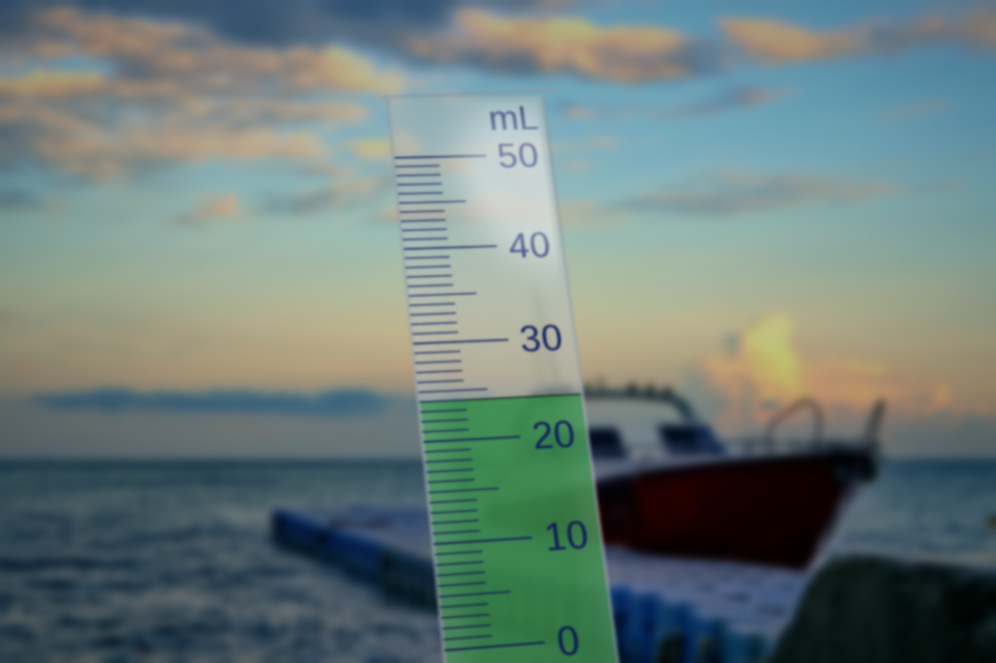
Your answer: 24 mL
